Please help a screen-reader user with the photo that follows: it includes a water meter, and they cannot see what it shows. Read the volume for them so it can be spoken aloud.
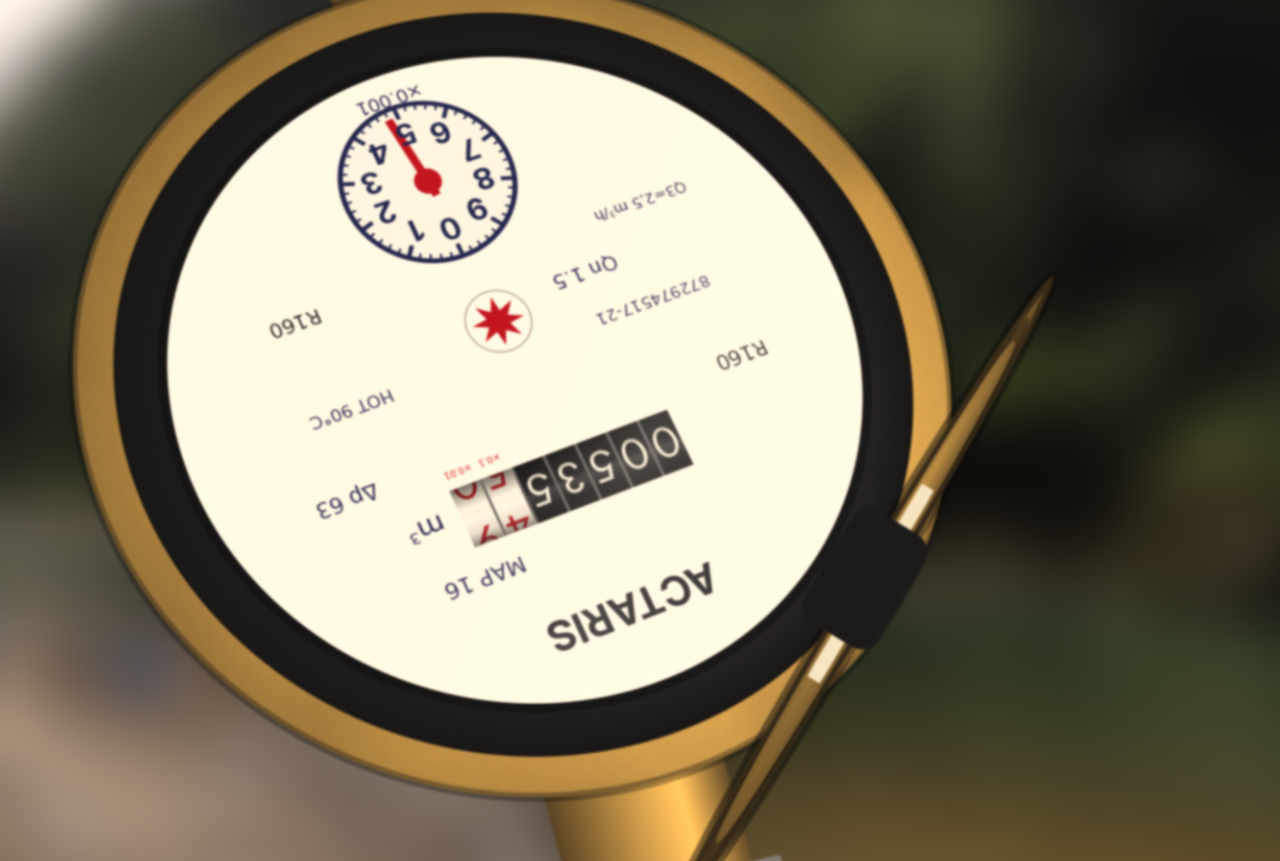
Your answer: 535.494 m³
